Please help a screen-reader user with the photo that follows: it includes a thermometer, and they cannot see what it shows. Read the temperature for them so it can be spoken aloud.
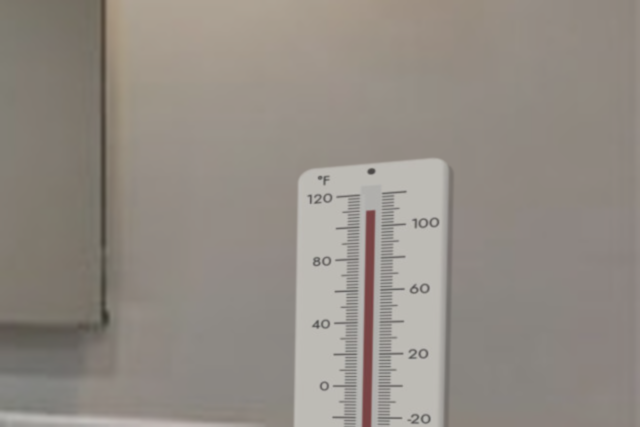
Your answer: 110 °F
